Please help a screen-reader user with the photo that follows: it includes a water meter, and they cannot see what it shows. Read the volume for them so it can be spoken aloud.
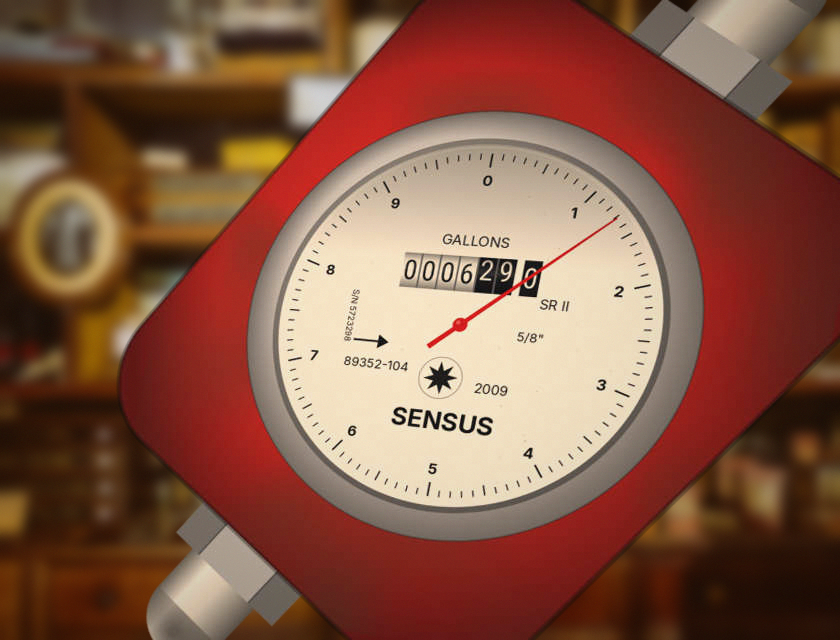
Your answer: 6291.3 gal
